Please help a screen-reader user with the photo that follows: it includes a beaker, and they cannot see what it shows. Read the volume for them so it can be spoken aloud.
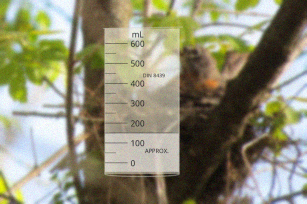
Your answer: 150 mL
